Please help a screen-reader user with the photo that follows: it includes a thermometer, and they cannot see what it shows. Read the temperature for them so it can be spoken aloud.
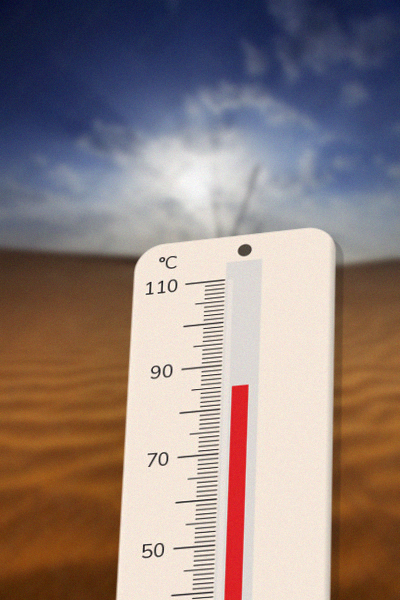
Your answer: 85 °C
